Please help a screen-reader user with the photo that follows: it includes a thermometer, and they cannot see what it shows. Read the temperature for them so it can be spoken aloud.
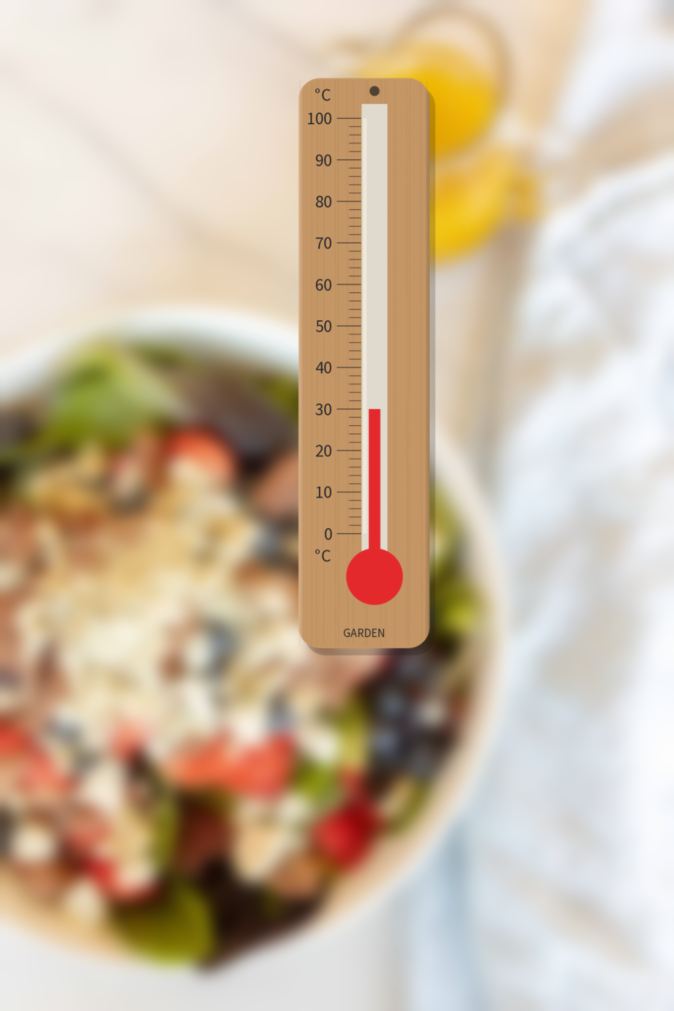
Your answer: 30 °C
